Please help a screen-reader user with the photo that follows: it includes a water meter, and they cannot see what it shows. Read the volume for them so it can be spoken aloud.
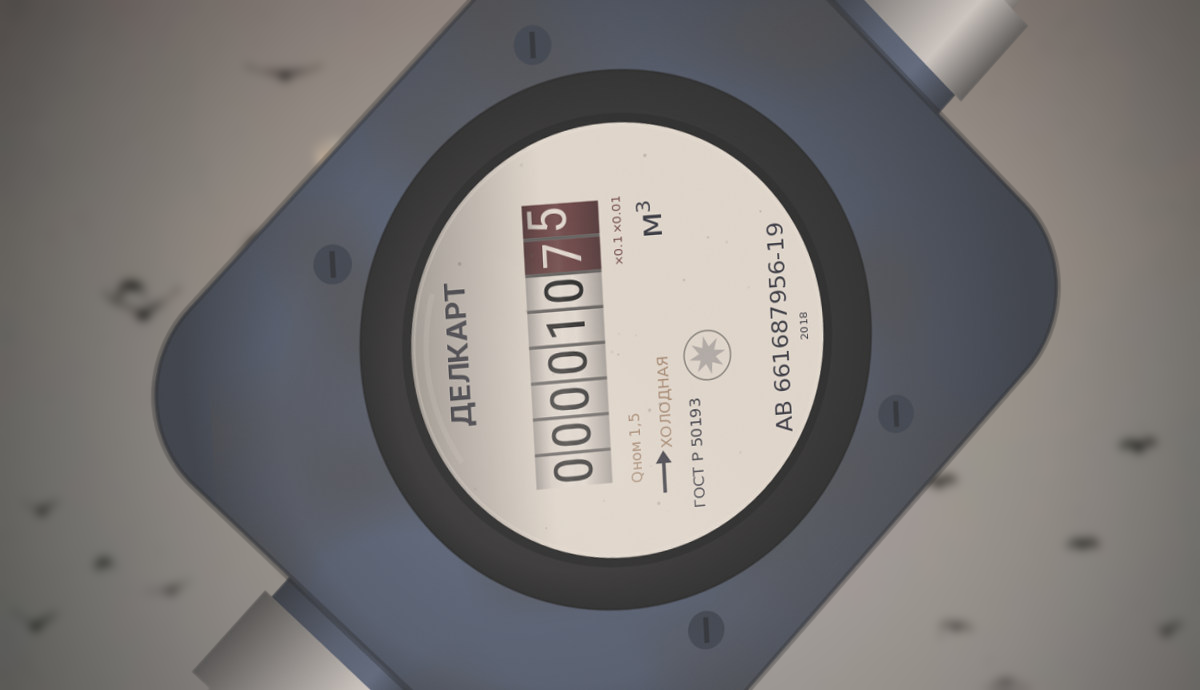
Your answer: 10.75 m³
